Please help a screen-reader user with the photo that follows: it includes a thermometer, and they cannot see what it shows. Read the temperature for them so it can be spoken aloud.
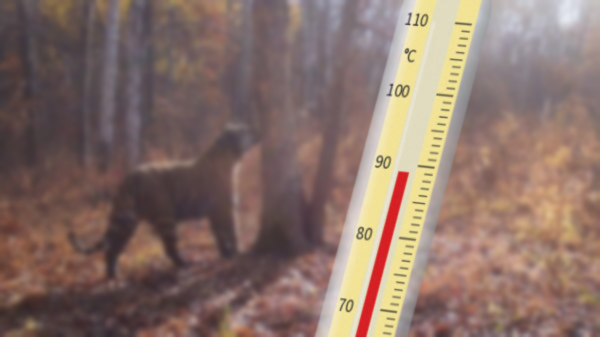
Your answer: 89 °C
